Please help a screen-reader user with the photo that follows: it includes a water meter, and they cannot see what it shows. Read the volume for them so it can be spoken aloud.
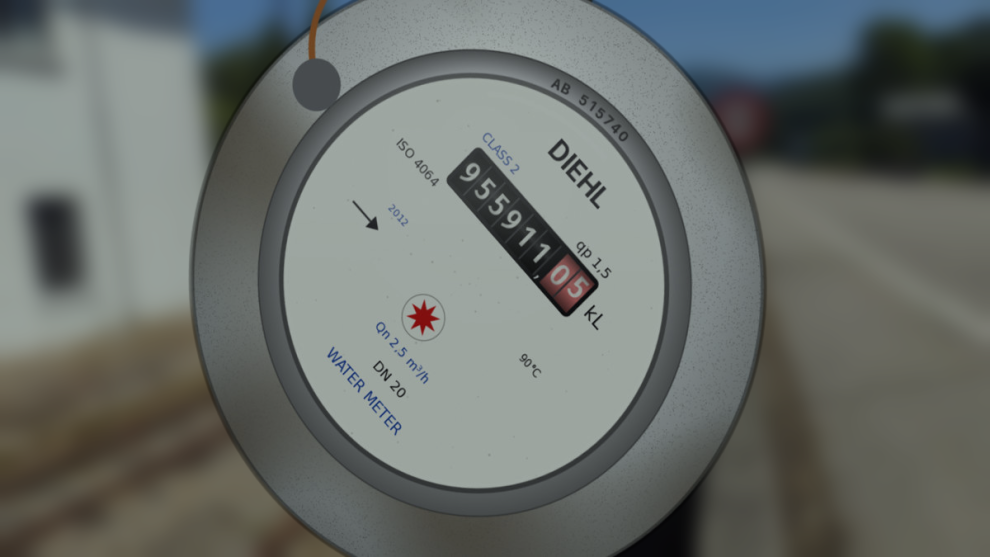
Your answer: 955911.05 kL
